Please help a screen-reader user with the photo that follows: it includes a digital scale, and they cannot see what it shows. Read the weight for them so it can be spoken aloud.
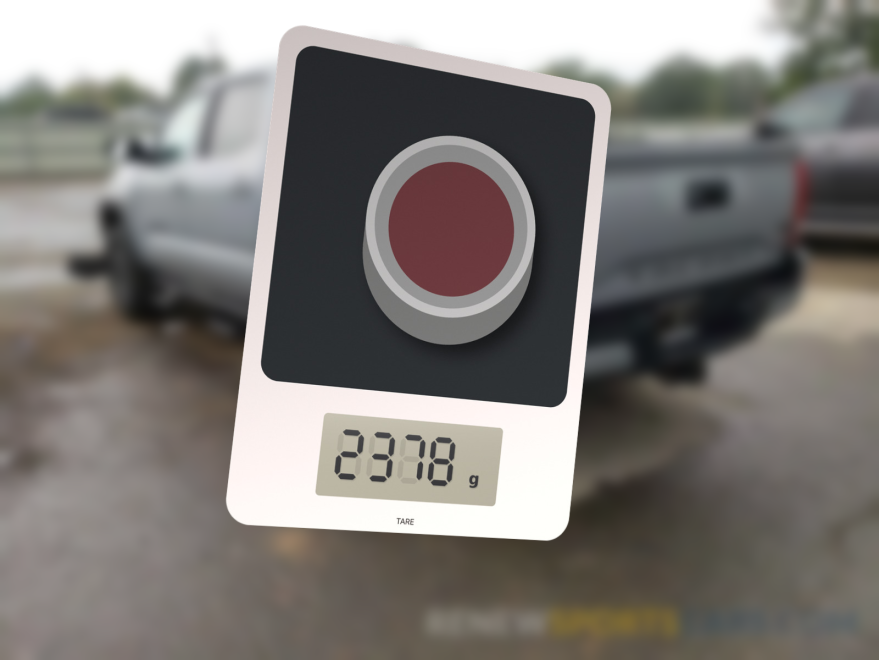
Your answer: 2378 g
